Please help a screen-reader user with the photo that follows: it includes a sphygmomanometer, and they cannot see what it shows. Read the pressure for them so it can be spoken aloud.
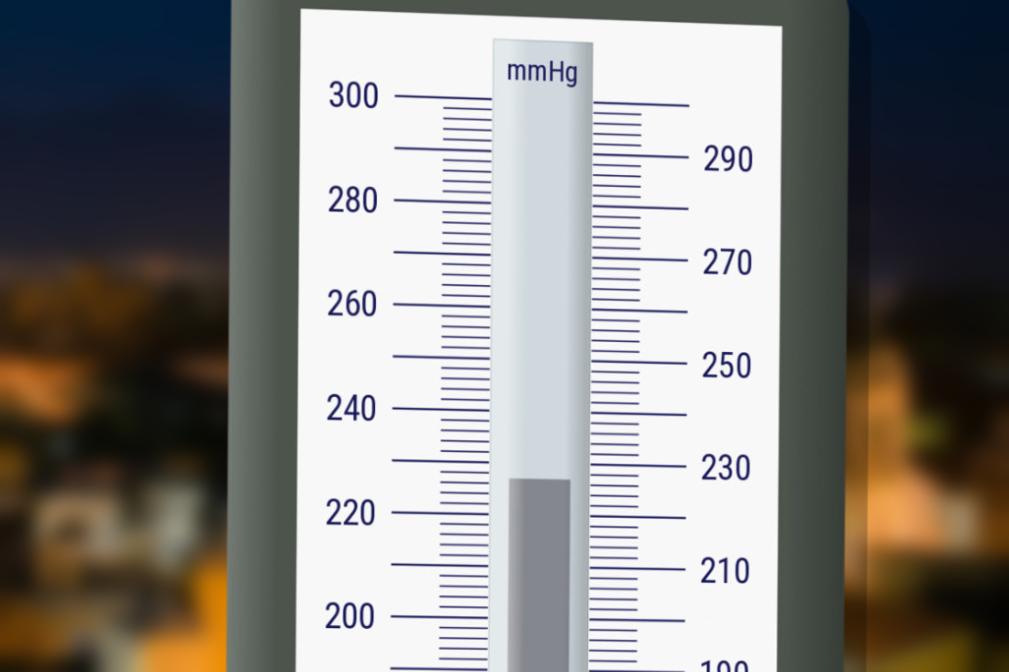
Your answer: 227 mmHg
